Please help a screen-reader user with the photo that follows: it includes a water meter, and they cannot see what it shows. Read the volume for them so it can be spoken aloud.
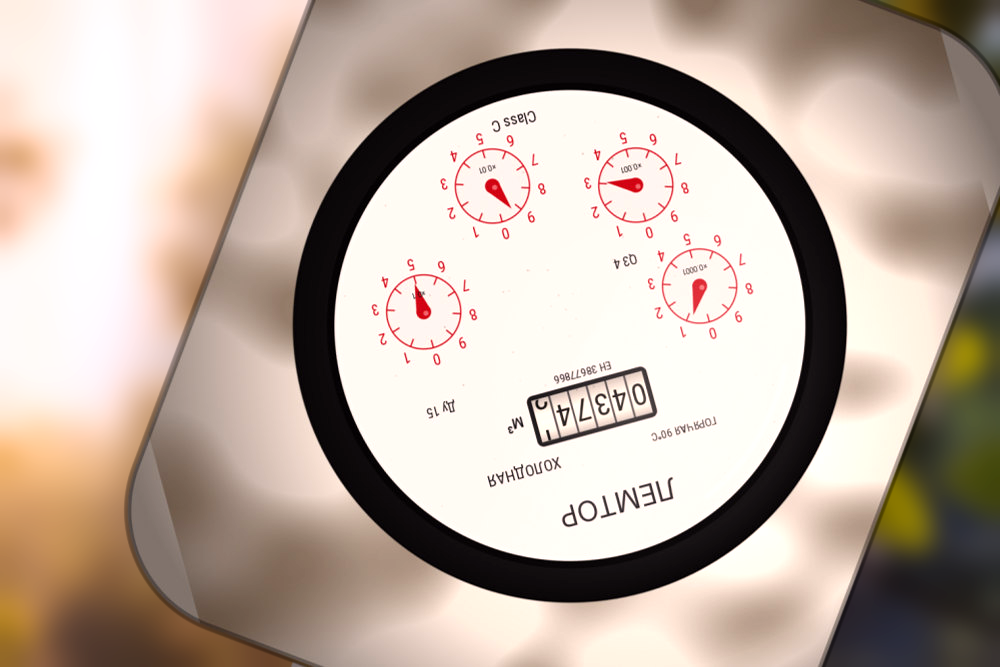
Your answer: 43741.4930 m³
